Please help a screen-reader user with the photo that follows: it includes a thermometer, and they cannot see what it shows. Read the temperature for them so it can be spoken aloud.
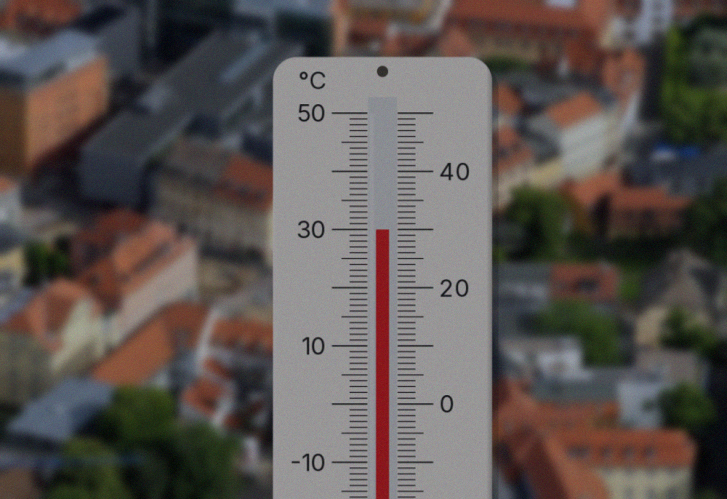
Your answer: 30 °C
